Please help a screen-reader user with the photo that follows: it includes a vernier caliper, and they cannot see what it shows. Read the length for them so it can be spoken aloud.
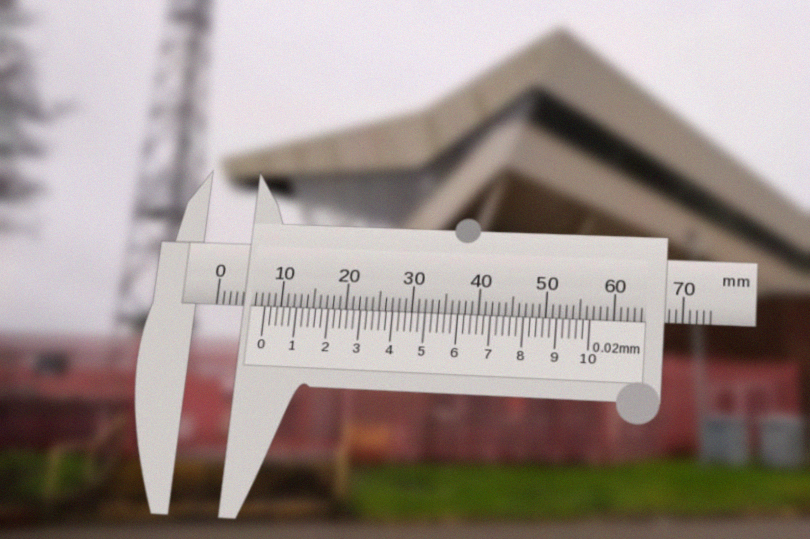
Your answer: 7.5 mm
